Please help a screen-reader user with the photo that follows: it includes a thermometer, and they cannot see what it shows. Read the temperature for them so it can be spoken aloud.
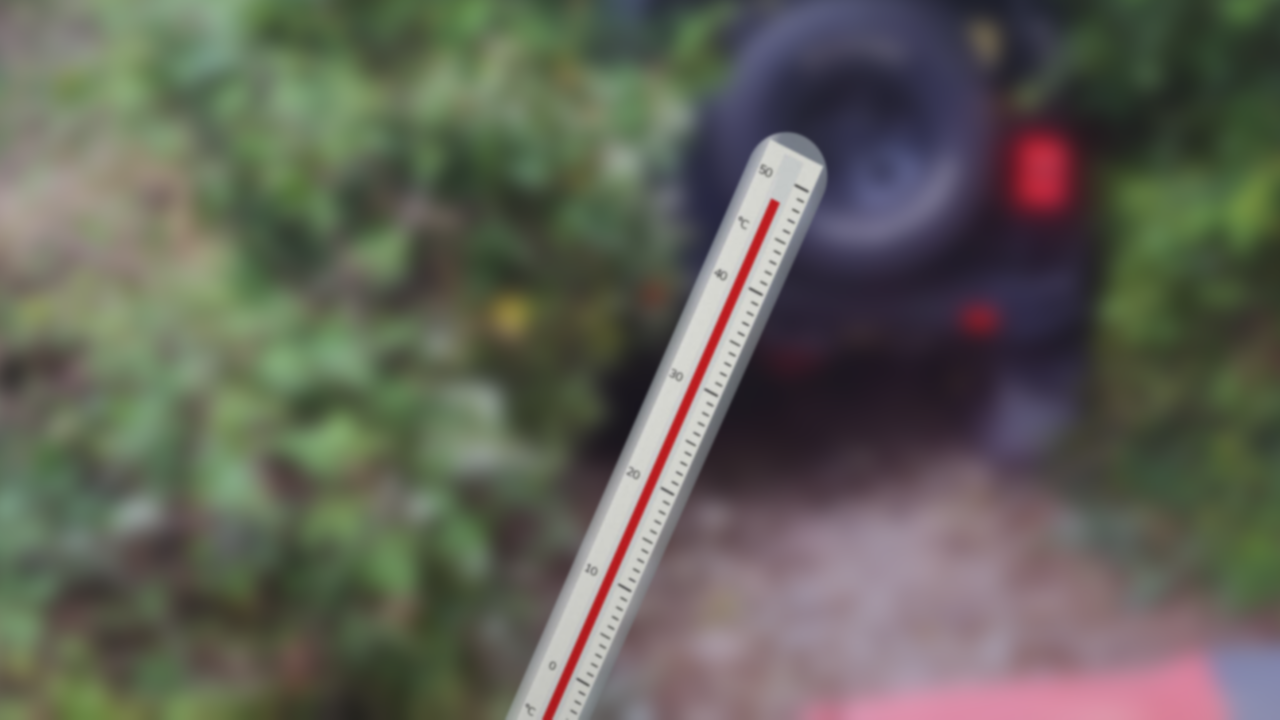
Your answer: 48 °C
